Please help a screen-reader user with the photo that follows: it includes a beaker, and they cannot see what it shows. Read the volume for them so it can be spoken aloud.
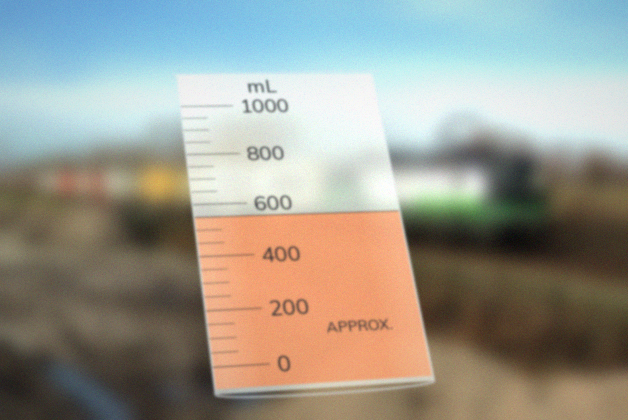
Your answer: 550 mL
